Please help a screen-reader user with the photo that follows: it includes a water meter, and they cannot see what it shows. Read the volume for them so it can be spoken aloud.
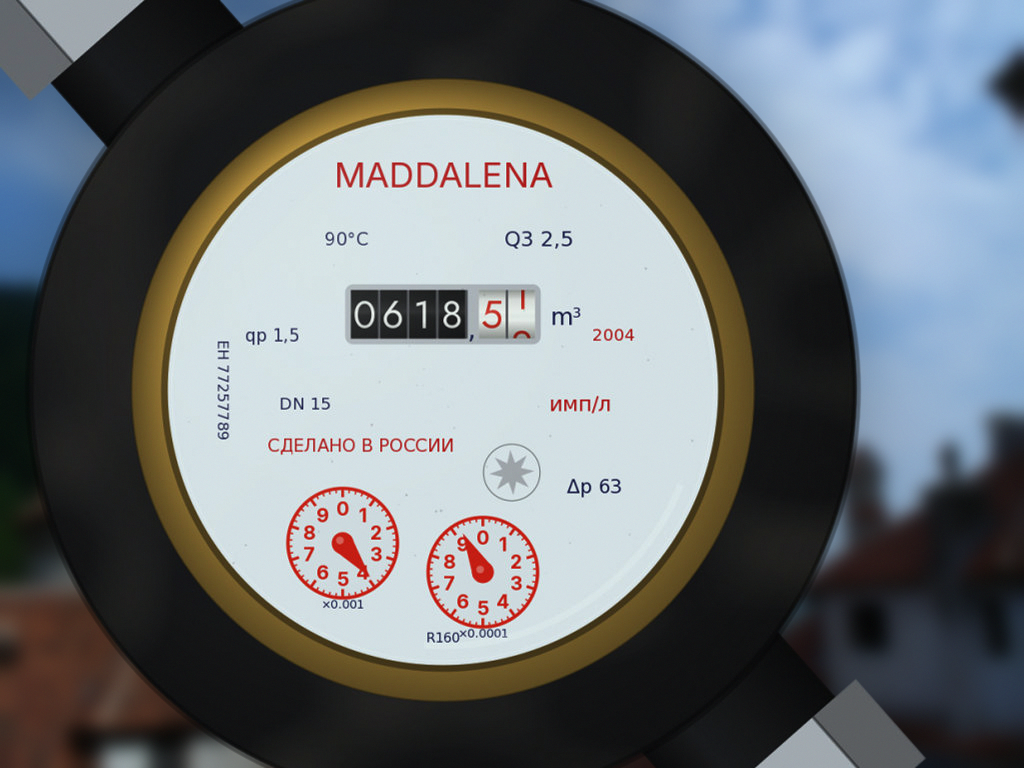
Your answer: 618.5139 m³
